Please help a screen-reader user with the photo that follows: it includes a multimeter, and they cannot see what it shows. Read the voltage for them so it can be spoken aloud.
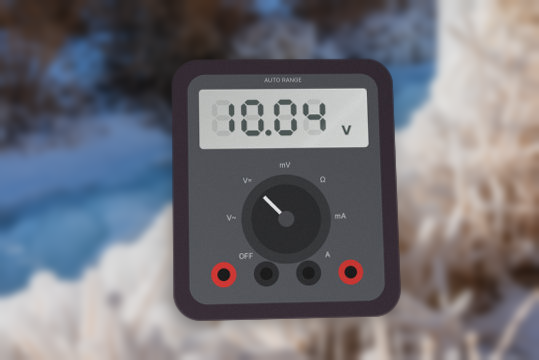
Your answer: 10.04 V
